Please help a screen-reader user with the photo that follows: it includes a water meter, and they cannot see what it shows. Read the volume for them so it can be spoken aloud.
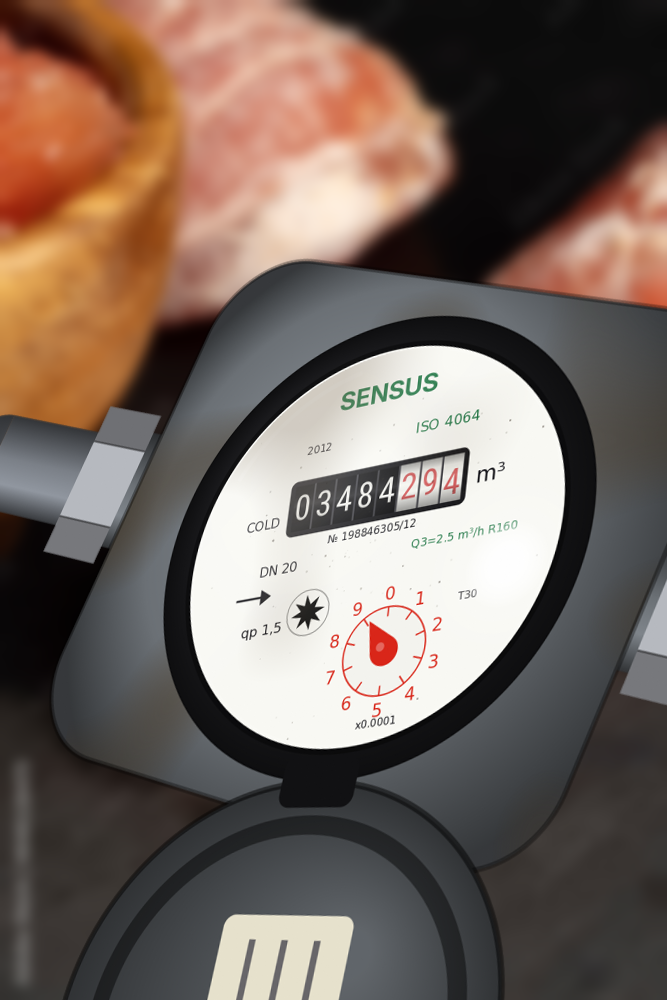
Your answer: 3484.2939 m³
